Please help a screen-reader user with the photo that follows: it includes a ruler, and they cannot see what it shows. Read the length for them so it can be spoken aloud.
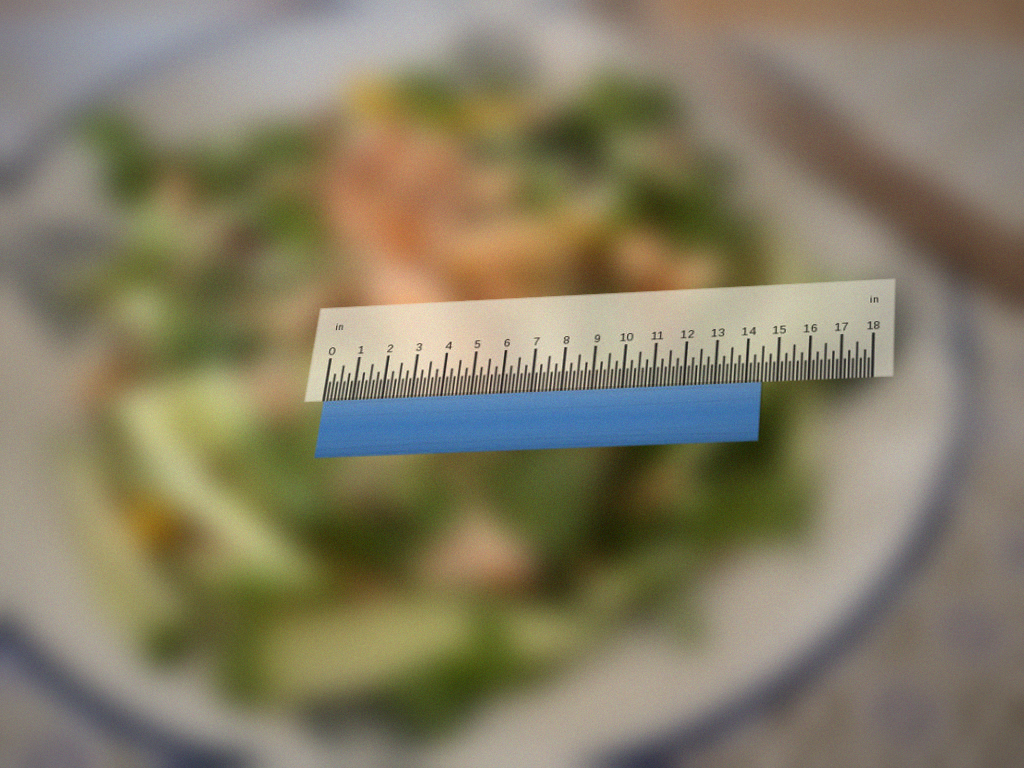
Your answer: 14.5 in
